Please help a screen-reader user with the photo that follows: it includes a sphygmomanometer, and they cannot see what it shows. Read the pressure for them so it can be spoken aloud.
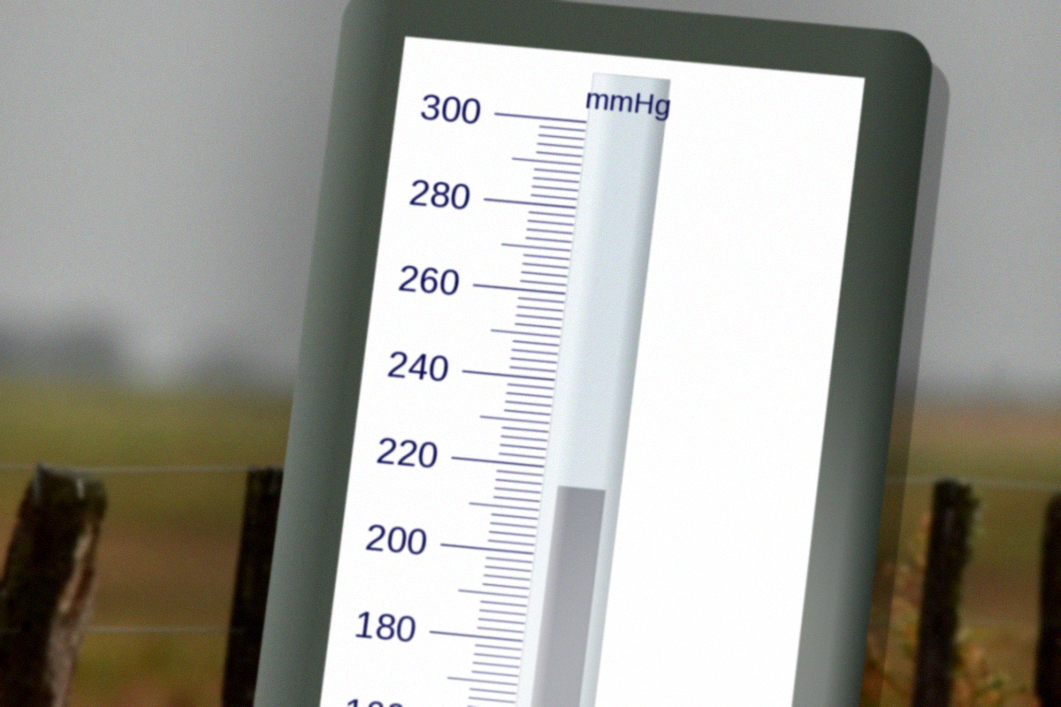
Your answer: 216 mmHg
